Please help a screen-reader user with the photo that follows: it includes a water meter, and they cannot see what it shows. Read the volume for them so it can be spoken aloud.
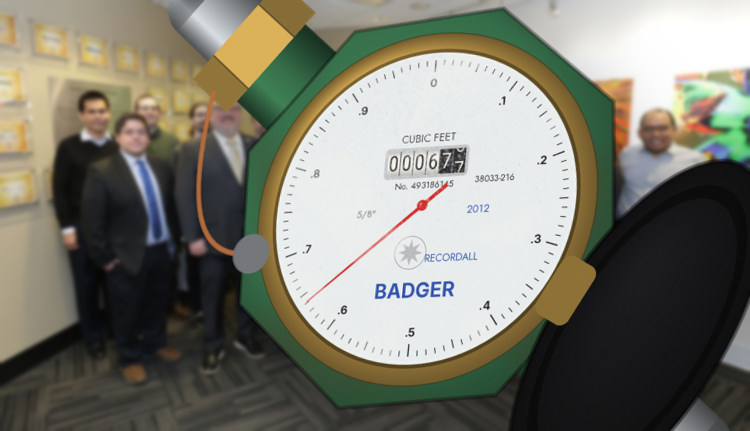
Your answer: 676.64 ft³
